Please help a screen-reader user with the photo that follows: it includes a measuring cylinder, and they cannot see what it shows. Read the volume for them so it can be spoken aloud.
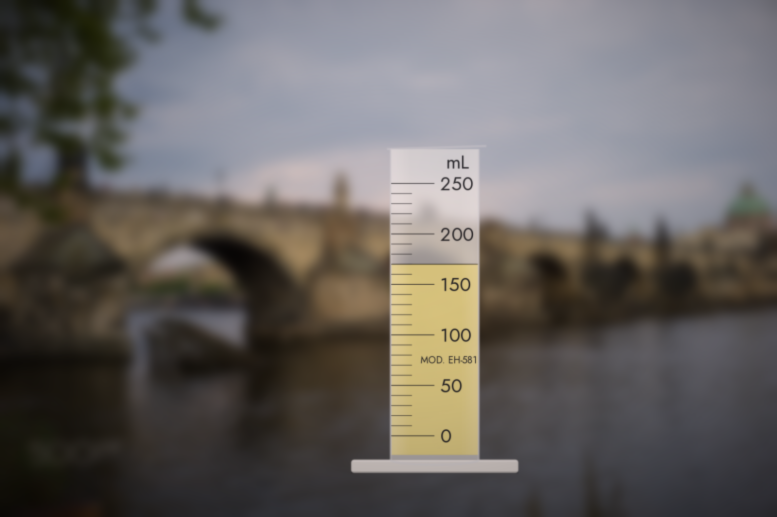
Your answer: 170 mL
